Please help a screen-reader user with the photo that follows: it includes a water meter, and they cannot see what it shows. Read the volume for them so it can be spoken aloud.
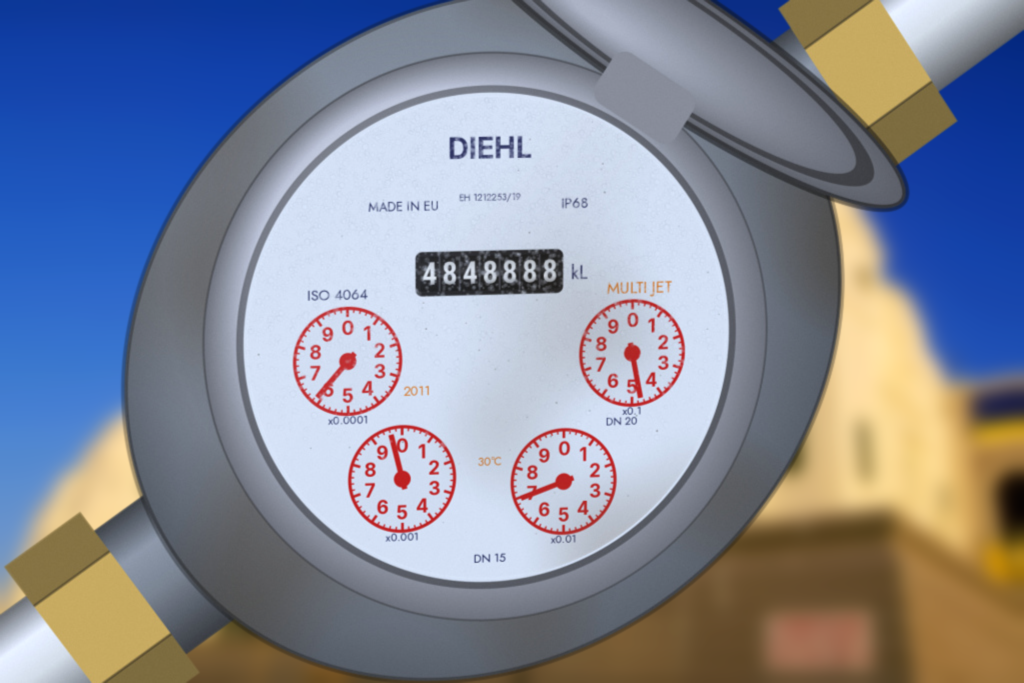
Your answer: 4848888.4696 kL
